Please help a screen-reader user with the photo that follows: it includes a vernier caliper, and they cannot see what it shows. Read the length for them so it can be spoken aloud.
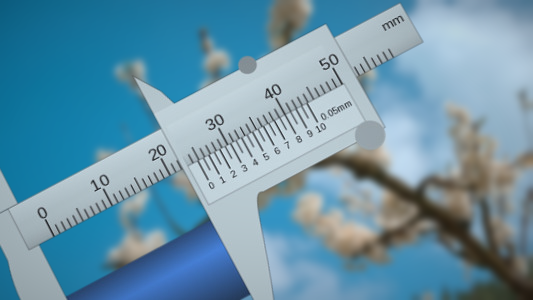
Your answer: 24.8 mm
